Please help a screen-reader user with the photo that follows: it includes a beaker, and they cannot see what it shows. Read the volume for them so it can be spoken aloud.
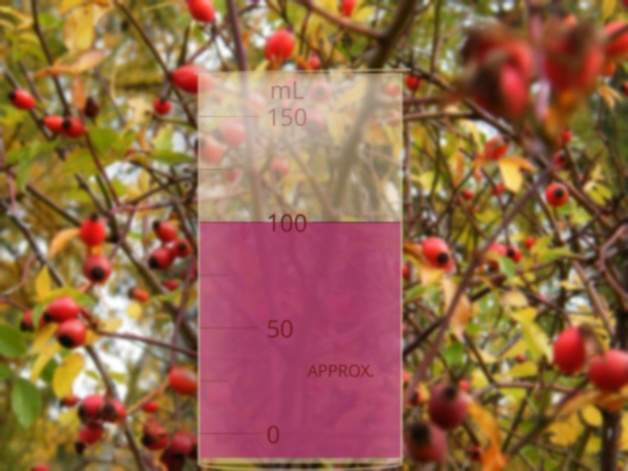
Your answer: 100 mL
